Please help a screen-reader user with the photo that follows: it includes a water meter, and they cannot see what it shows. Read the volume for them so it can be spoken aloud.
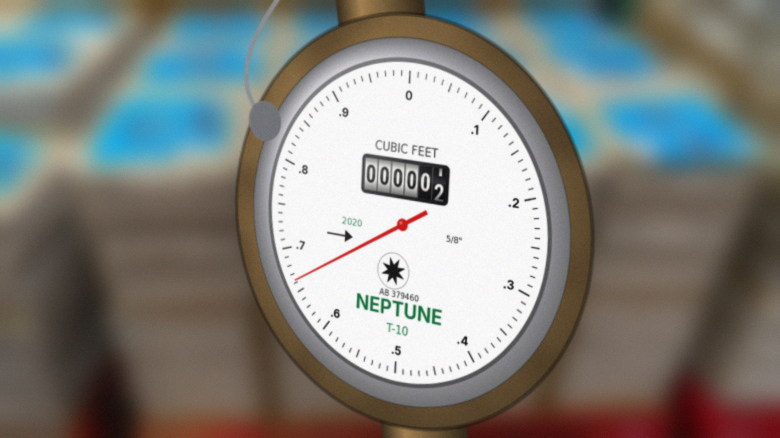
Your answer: 1.66 ft³
